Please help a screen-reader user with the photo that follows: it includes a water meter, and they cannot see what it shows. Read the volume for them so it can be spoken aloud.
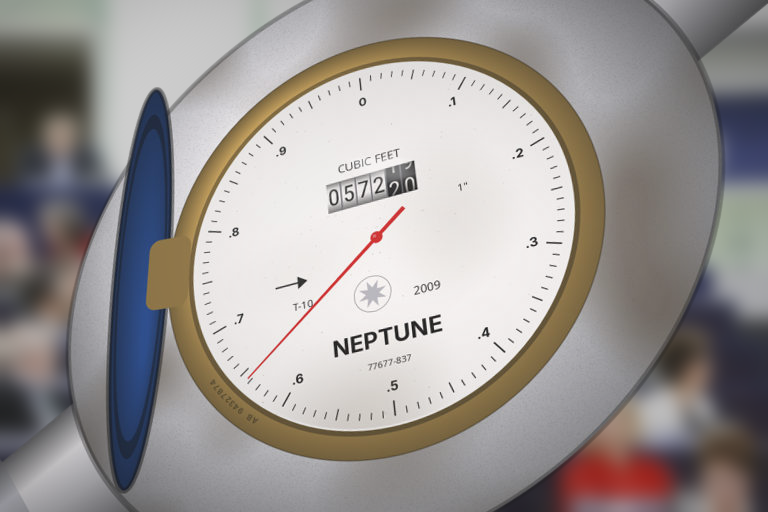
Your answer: 57219.64 ft³
